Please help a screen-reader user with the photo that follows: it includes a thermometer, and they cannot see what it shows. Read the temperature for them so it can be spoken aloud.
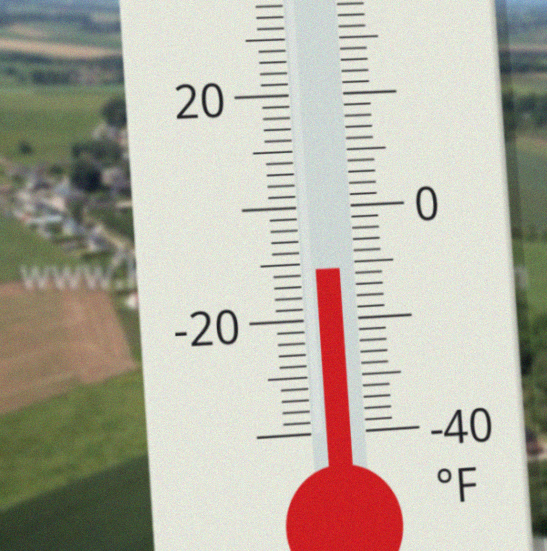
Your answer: -11 °F
